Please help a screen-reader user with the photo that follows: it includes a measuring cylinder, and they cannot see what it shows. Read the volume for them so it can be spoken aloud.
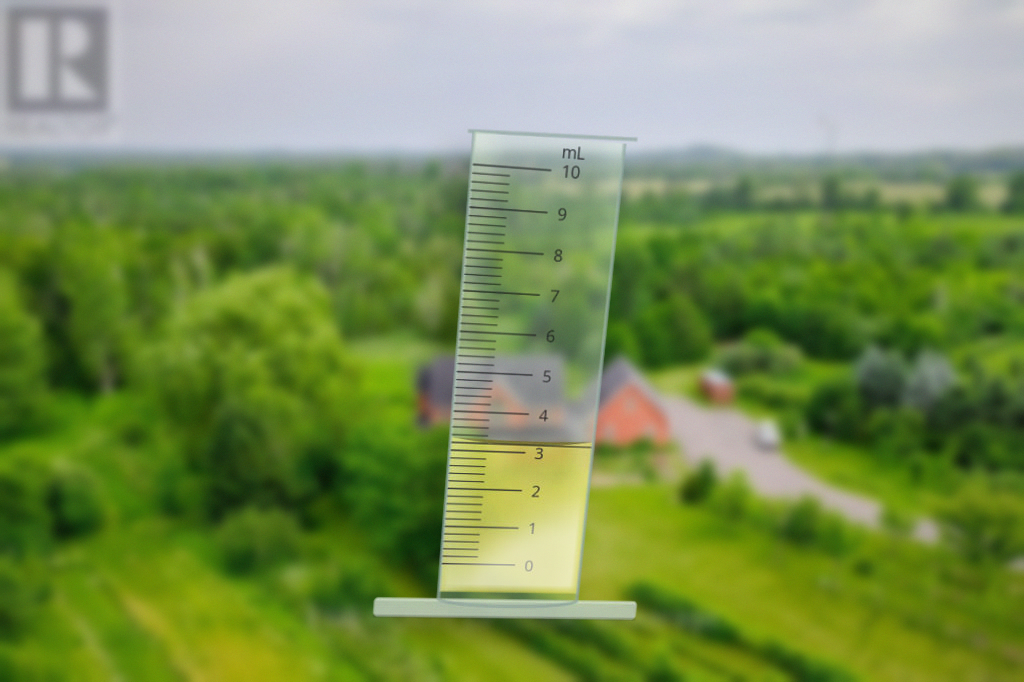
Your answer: 3.2 mL
